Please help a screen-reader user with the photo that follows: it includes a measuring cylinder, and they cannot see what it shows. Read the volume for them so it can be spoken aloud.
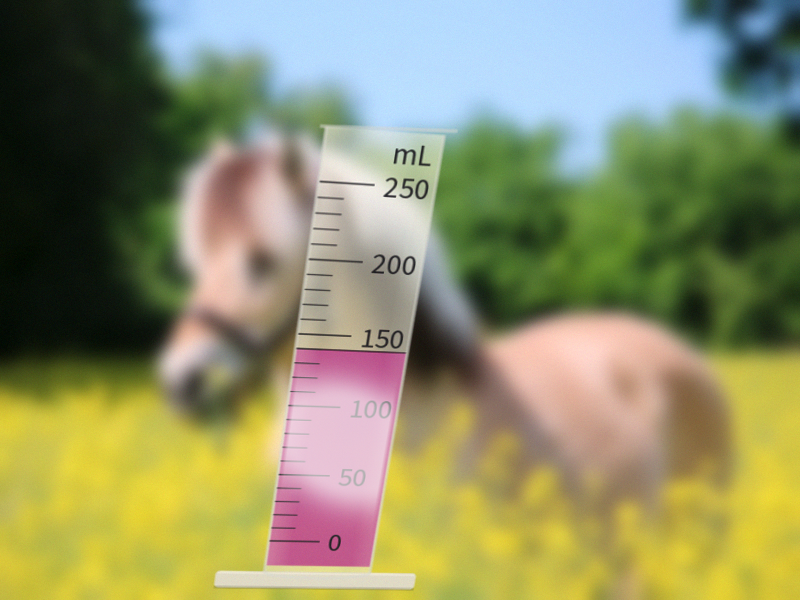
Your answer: 140 mL
